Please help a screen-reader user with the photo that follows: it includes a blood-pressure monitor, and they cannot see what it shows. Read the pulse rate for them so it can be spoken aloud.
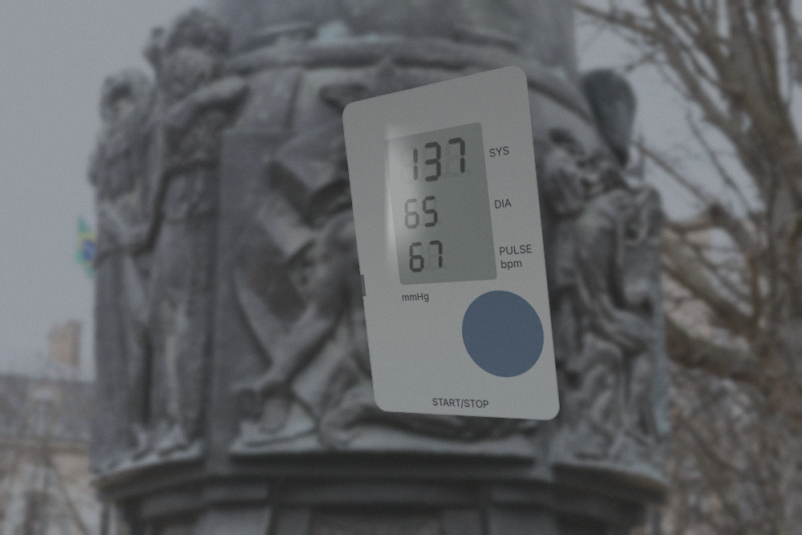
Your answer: 67 bpm
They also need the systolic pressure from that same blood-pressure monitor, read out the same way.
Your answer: 137 mmHg
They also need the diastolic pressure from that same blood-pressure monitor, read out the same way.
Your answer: 65 mmHg
